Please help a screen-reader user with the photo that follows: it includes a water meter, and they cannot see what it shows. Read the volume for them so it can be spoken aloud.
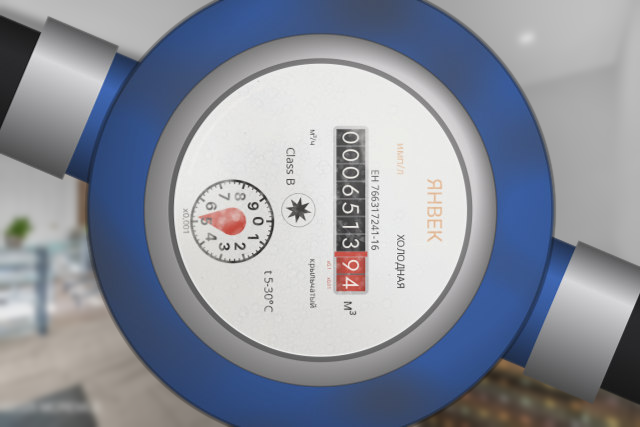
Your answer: 6513.945 m³
